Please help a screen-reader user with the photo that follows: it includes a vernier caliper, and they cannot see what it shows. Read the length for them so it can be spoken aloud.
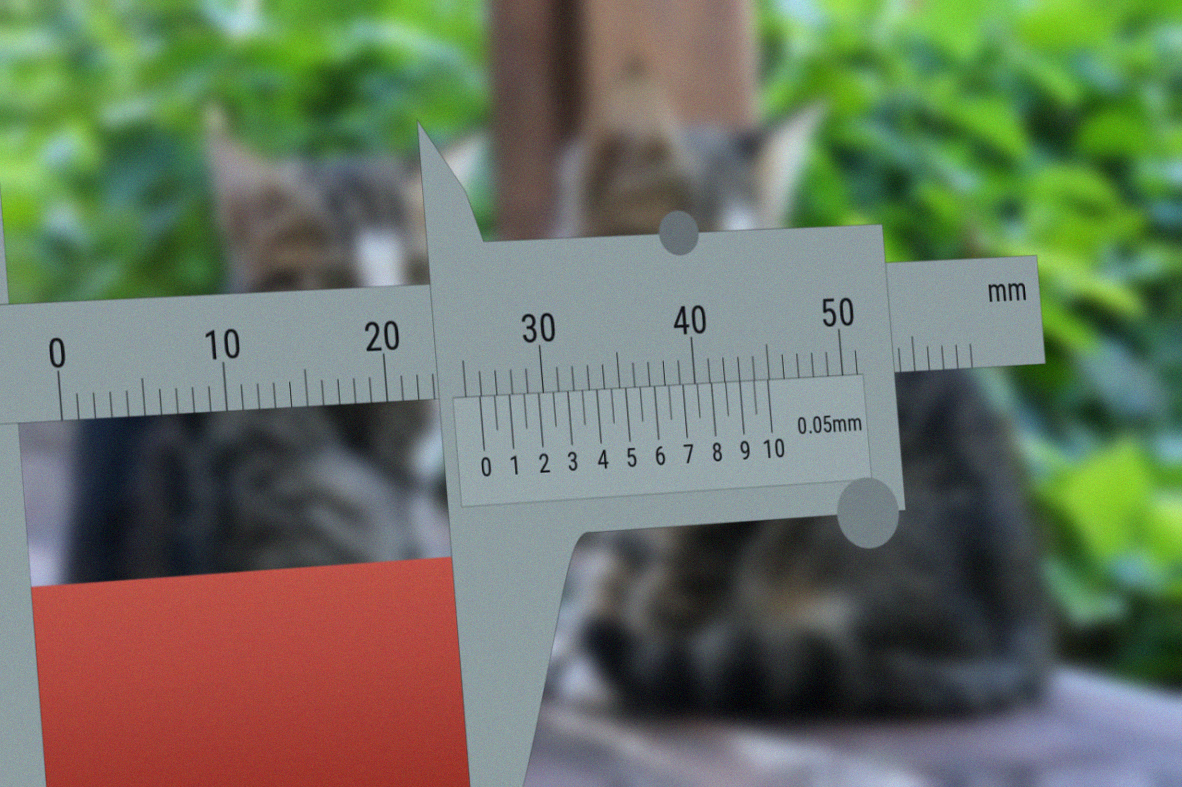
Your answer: 25.9 mm
